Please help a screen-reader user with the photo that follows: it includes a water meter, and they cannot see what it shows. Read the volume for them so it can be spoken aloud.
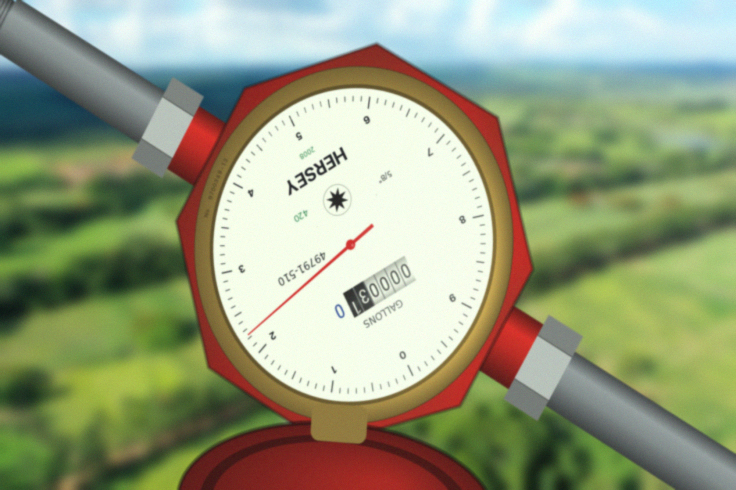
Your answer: 312.2 gal
